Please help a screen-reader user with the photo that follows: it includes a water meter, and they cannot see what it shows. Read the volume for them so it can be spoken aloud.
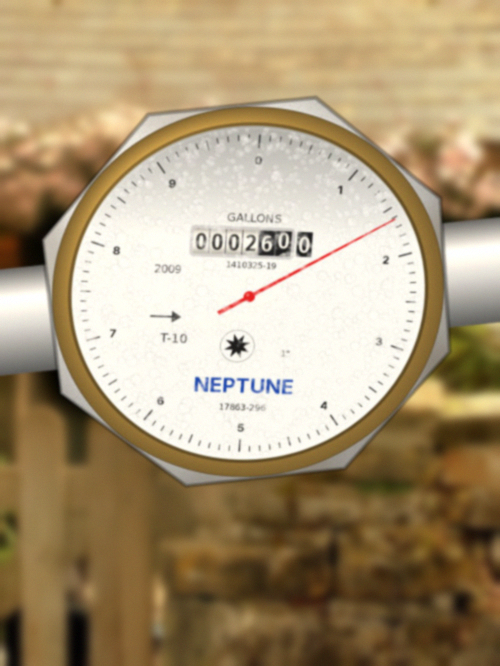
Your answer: 2601.6 gal
